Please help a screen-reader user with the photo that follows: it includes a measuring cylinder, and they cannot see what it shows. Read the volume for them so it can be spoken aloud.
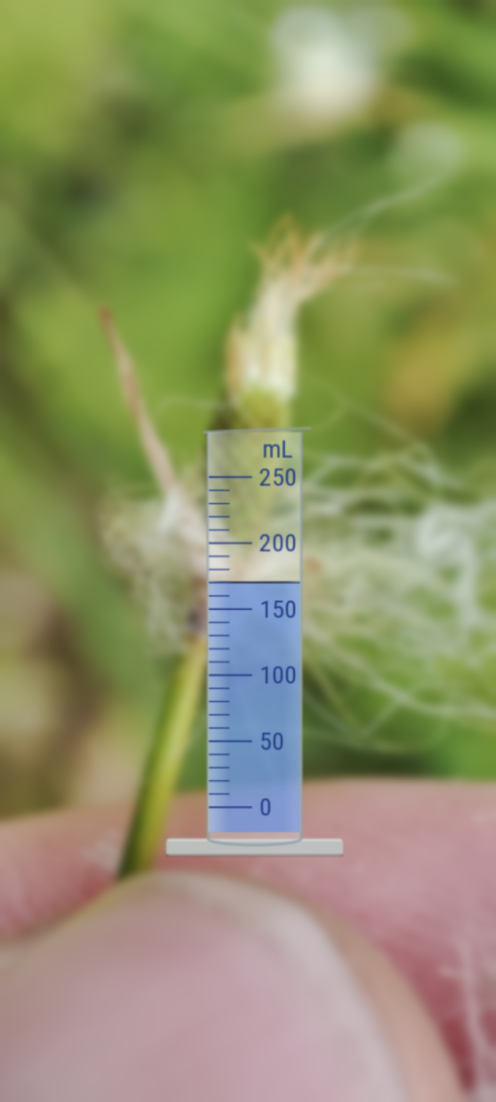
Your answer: 170 mL
